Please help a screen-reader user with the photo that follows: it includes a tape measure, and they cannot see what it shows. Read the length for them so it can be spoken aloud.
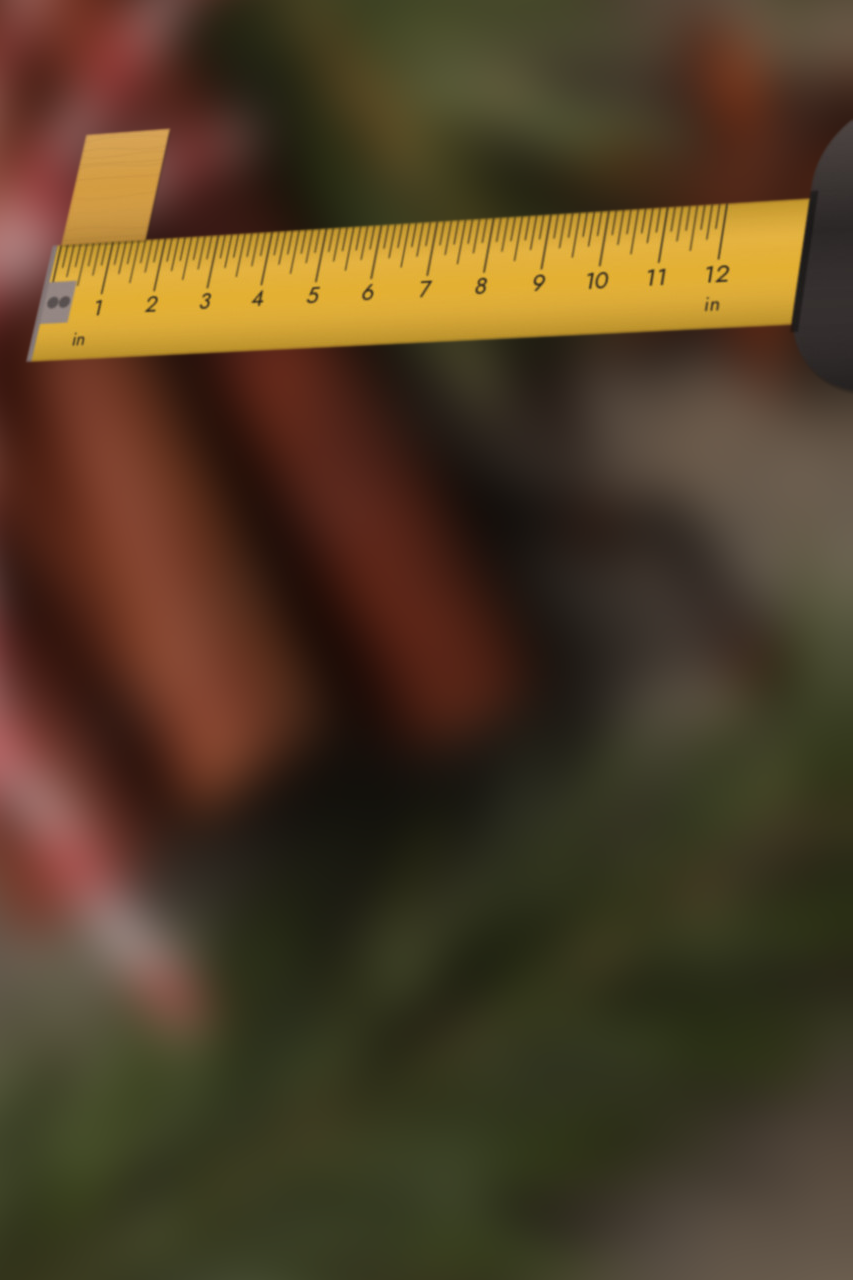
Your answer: 1.625 in
